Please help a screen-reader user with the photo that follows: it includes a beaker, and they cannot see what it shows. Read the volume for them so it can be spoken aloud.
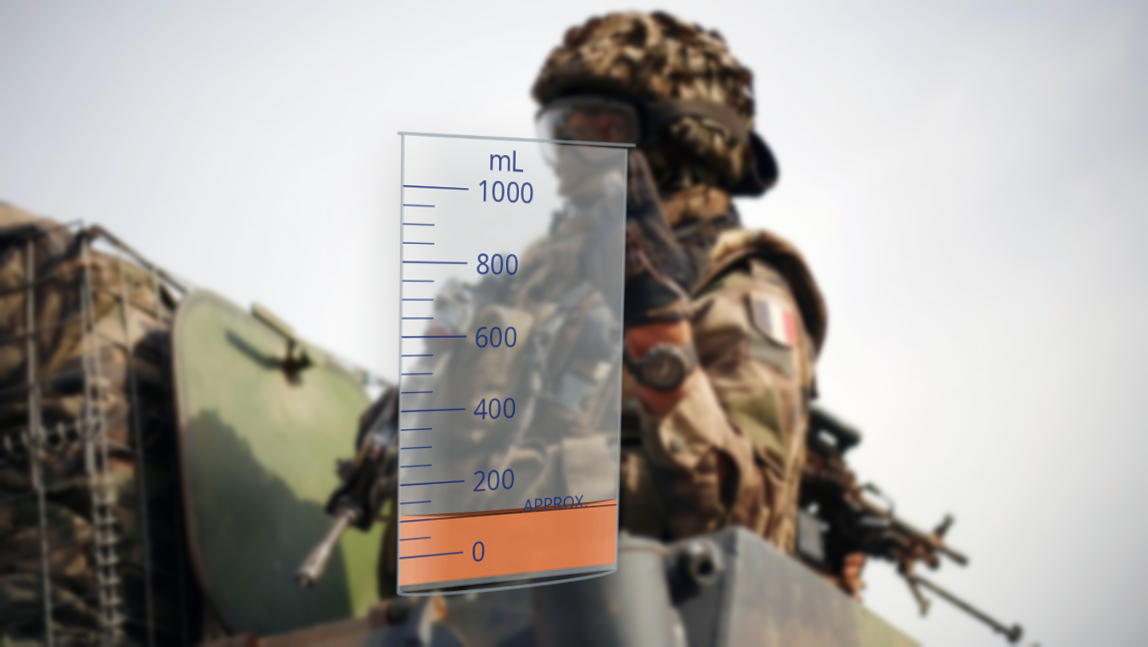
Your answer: 100 mL
